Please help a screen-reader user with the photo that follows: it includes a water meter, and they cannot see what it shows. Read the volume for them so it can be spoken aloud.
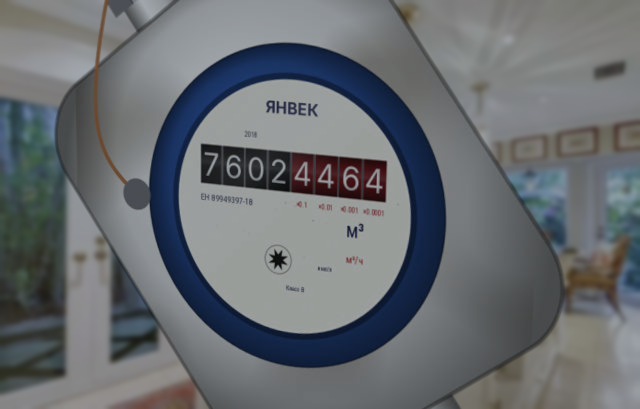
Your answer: 7602.4464 m³
